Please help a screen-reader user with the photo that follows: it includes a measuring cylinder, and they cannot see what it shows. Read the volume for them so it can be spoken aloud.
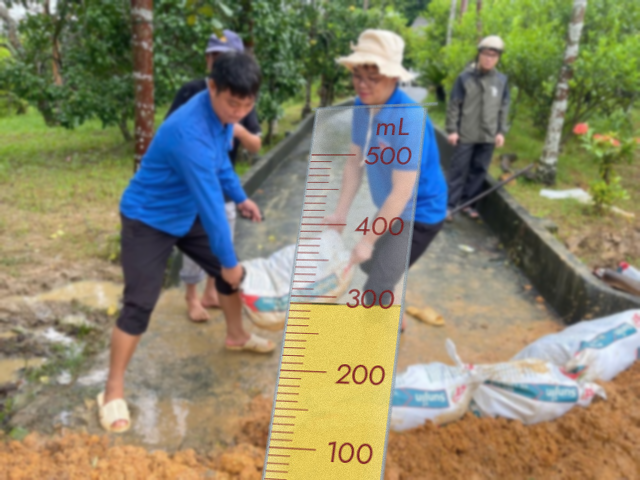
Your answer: 290 mL
